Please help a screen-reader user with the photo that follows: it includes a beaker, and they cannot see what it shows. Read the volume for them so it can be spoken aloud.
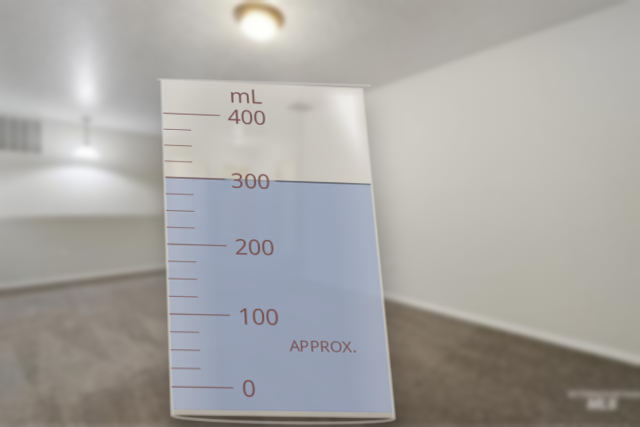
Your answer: 300 mL
